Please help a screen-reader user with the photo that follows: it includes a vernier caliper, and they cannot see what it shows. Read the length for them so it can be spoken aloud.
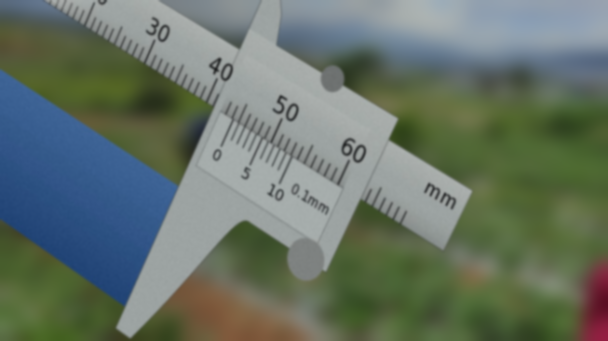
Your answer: 44.2 mm
